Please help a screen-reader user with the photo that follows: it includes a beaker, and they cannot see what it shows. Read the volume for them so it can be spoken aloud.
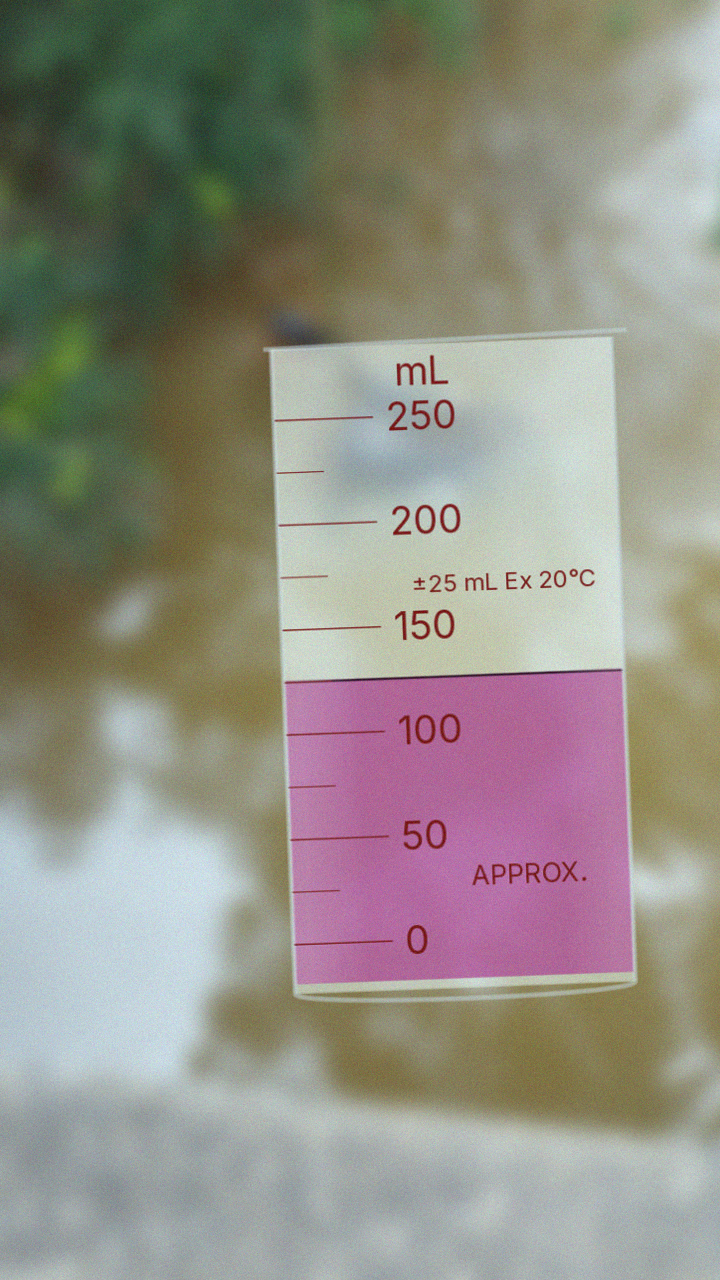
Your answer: 125 mL
